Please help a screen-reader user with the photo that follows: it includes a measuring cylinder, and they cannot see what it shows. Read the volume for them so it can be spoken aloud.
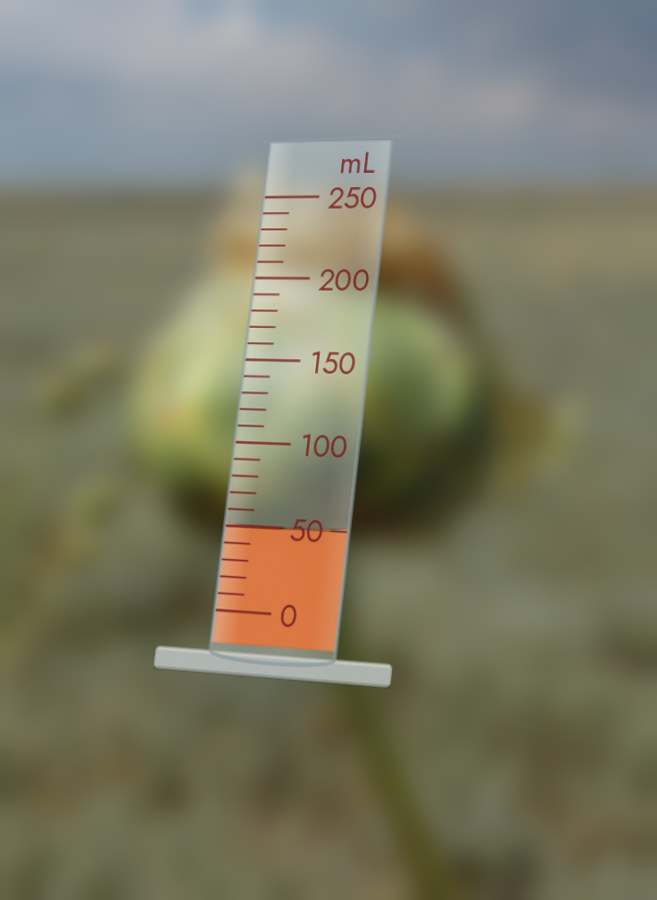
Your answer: 50 mL
